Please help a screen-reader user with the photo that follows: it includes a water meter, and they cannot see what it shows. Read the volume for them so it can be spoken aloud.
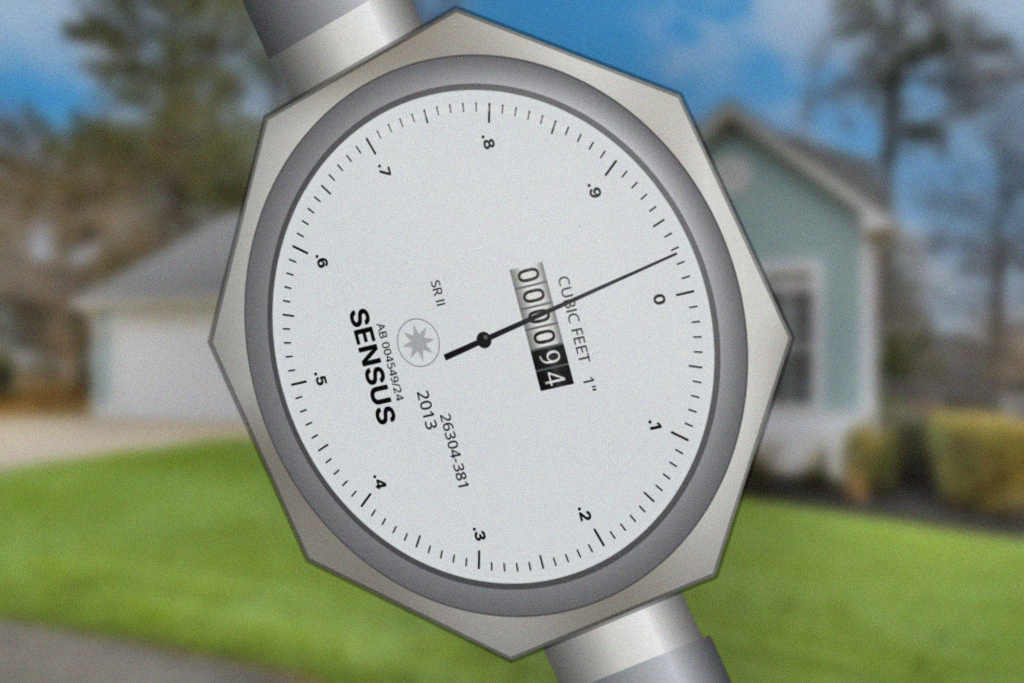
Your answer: 93.97 ft³
